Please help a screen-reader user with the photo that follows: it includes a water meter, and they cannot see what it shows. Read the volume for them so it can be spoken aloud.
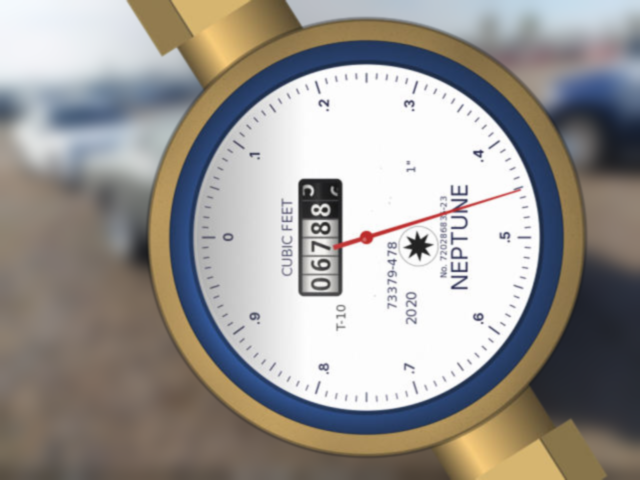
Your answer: 67885.45 ft³
